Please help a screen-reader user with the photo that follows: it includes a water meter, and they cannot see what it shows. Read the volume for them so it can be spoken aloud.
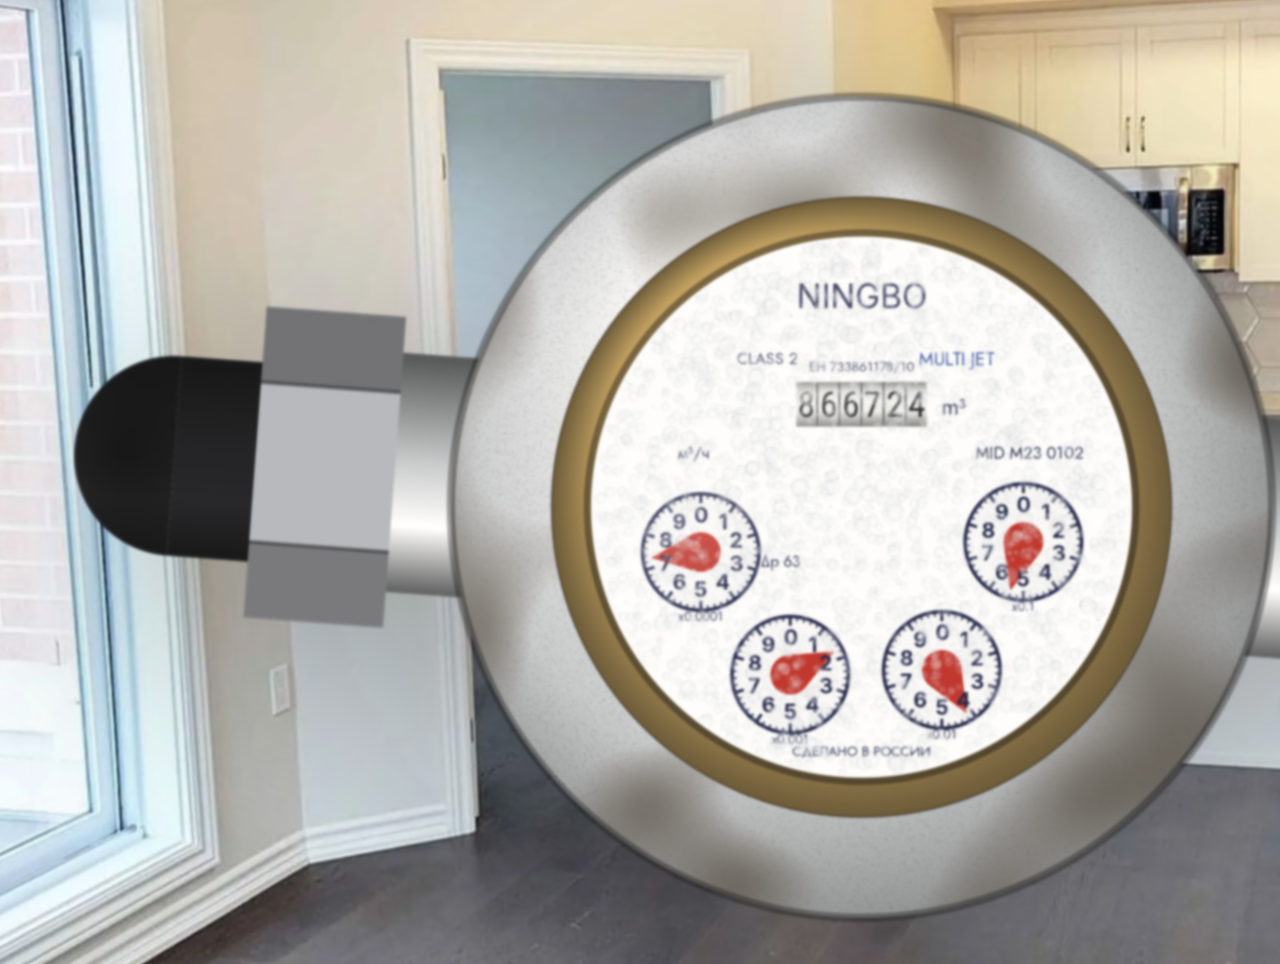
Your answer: 866724.5417 m³
